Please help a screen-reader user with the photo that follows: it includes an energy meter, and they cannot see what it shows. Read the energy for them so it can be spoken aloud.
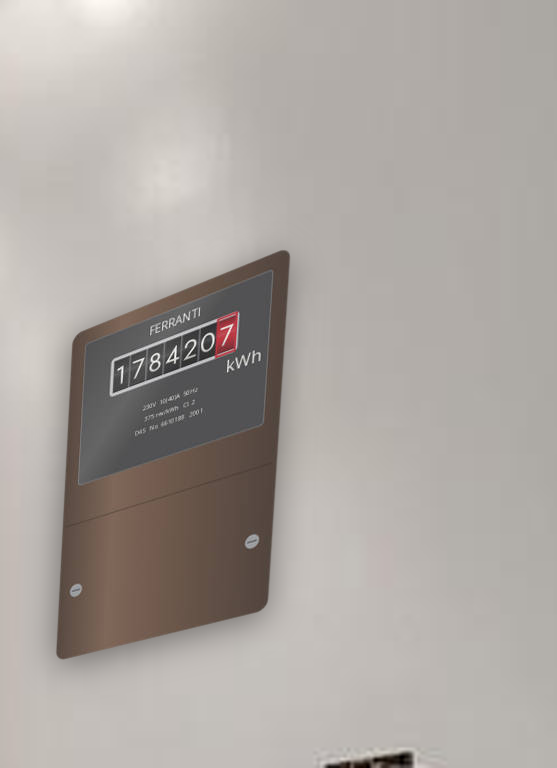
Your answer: 178420.7 kWh
